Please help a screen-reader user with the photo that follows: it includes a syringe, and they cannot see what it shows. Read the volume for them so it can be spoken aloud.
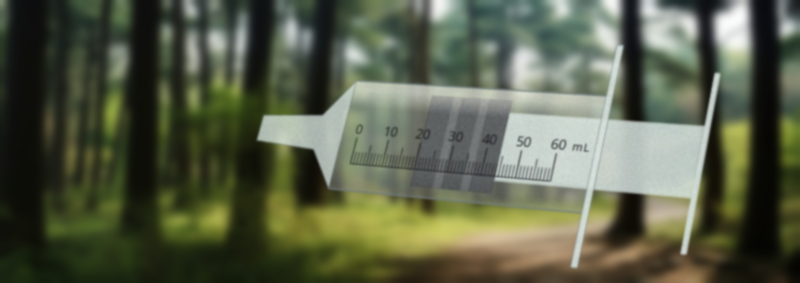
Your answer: 20 mL
